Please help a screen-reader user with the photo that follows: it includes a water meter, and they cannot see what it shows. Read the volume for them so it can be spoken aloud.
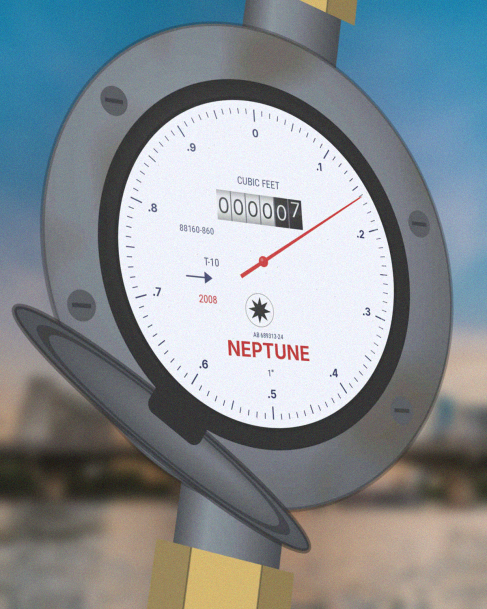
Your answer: 7.16 ft³
